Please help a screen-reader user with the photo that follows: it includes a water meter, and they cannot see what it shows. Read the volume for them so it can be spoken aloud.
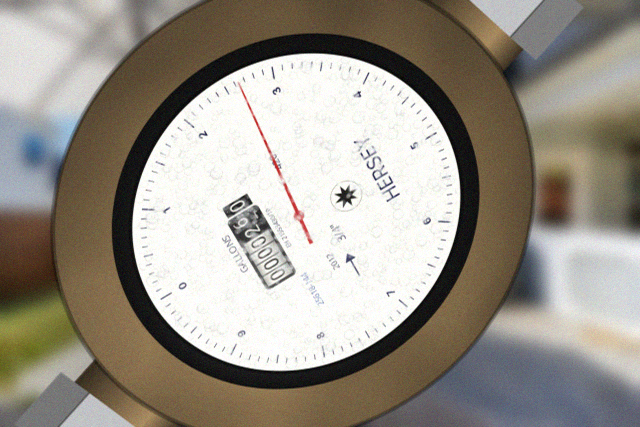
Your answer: 262.6 gal
